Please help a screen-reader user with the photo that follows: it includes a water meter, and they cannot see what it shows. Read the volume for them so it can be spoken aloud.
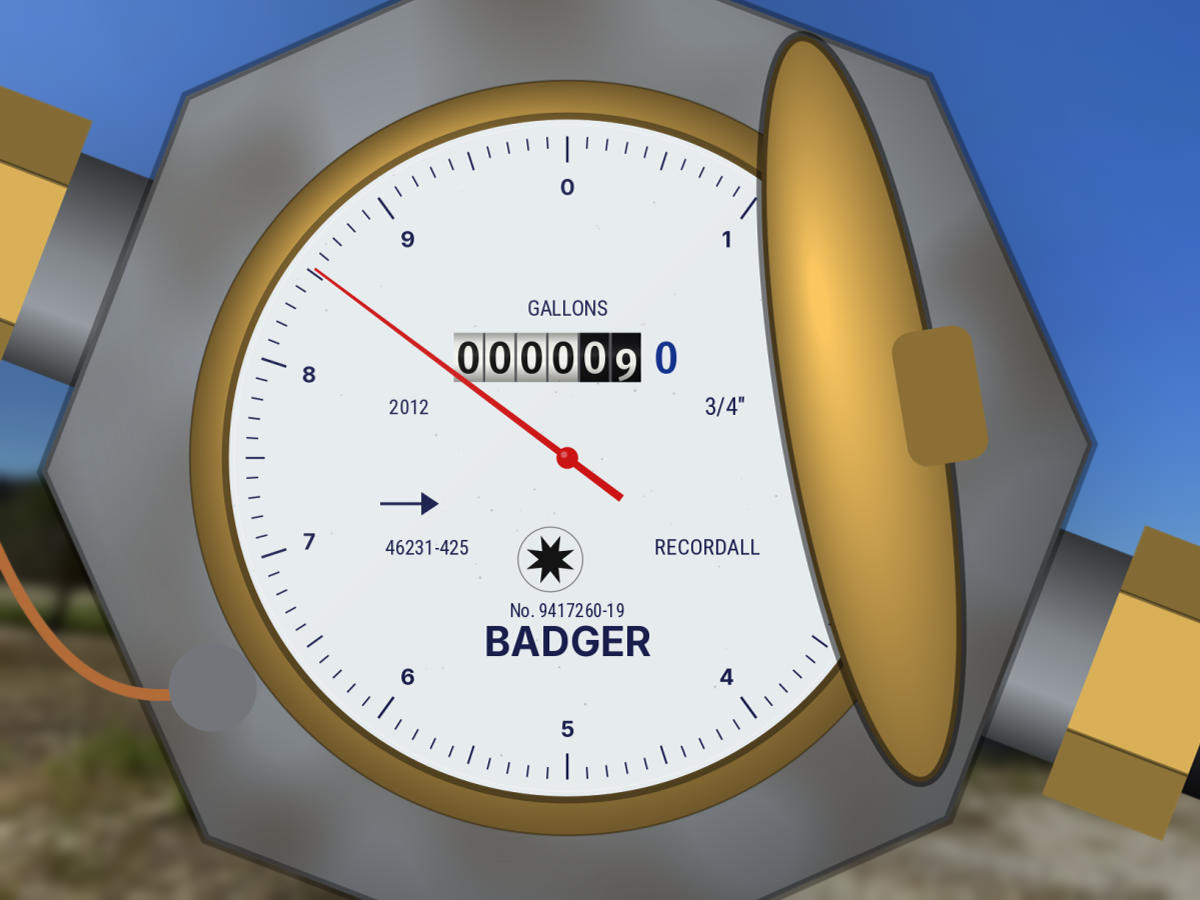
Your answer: 88.5 gal
